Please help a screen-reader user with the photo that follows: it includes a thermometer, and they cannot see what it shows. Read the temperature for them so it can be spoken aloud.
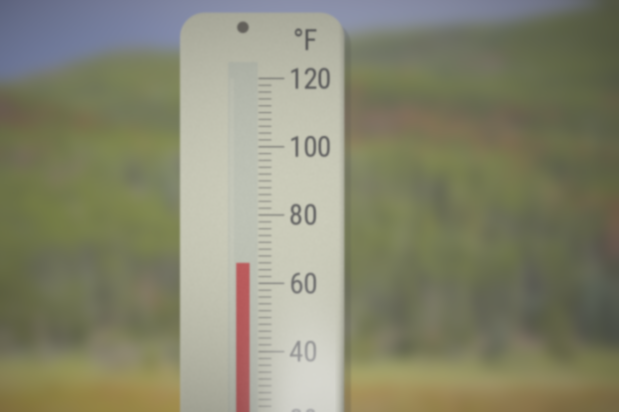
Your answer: 66 °F
